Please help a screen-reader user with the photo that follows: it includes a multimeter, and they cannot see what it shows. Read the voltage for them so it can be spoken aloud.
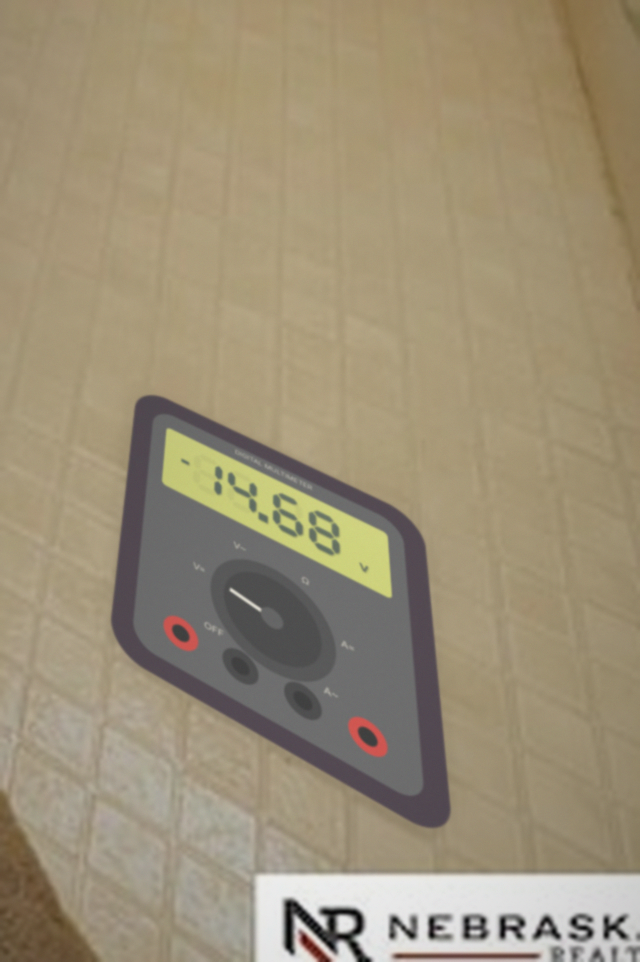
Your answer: -14.68 V
